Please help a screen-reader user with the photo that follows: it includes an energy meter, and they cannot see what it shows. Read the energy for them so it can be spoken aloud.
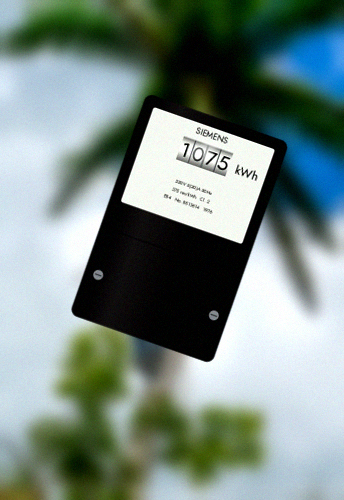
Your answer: 1075 kWh
